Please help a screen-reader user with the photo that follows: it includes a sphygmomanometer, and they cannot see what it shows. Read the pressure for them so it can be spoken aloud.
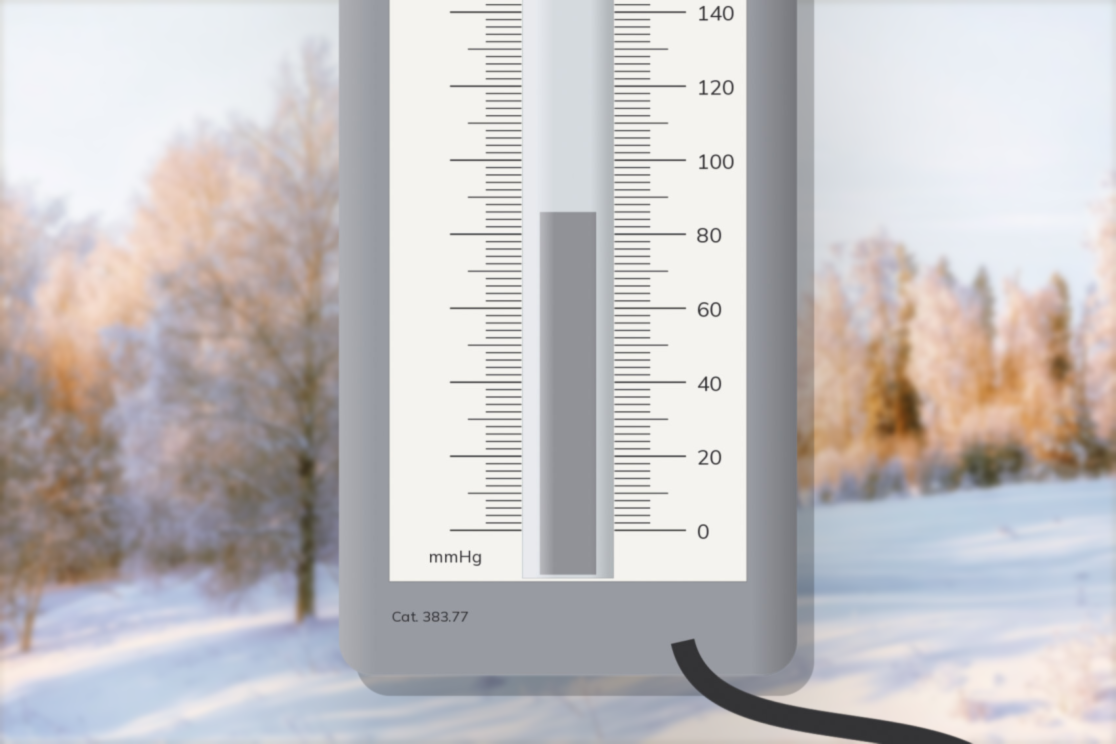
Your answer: 86 mmHg
